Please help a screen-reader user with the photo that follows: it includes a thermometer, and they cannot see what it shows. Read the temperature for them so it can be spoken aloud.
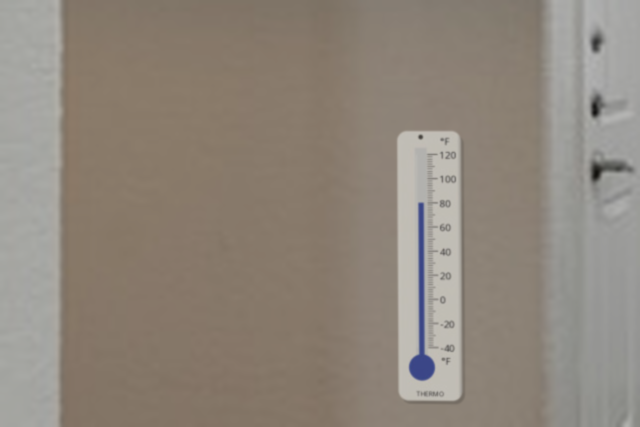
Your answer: 80 °F
